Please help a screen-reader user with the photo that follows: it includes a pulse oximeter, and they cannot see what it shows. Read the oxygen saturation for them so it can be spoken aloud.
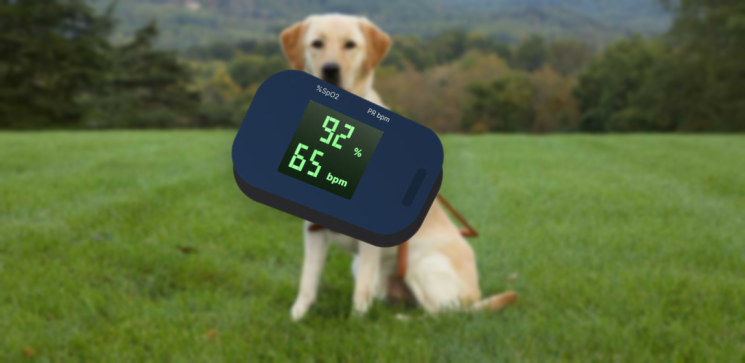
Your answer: 92 %
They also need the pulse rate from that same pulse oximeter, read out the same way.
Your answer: 65 bpm
